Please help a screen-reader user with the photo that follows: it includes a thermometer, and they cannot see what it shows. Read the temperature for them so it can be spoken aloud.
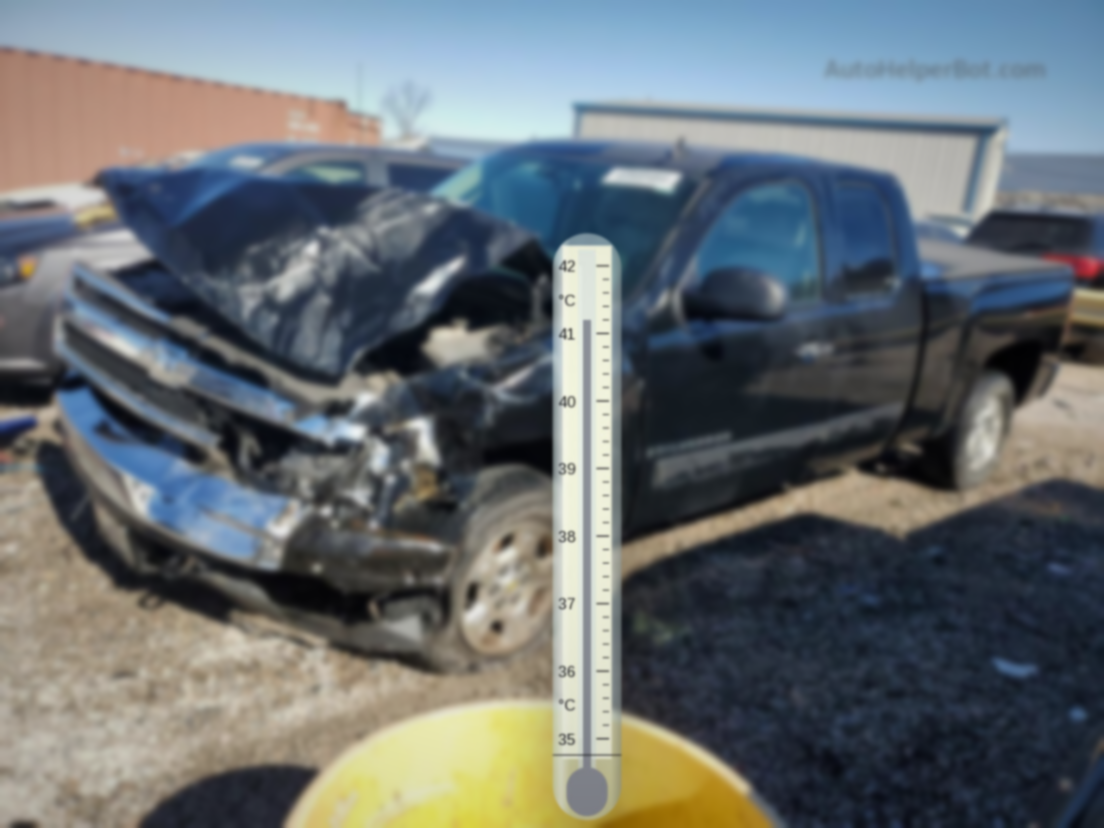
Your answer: 41.2 °C
